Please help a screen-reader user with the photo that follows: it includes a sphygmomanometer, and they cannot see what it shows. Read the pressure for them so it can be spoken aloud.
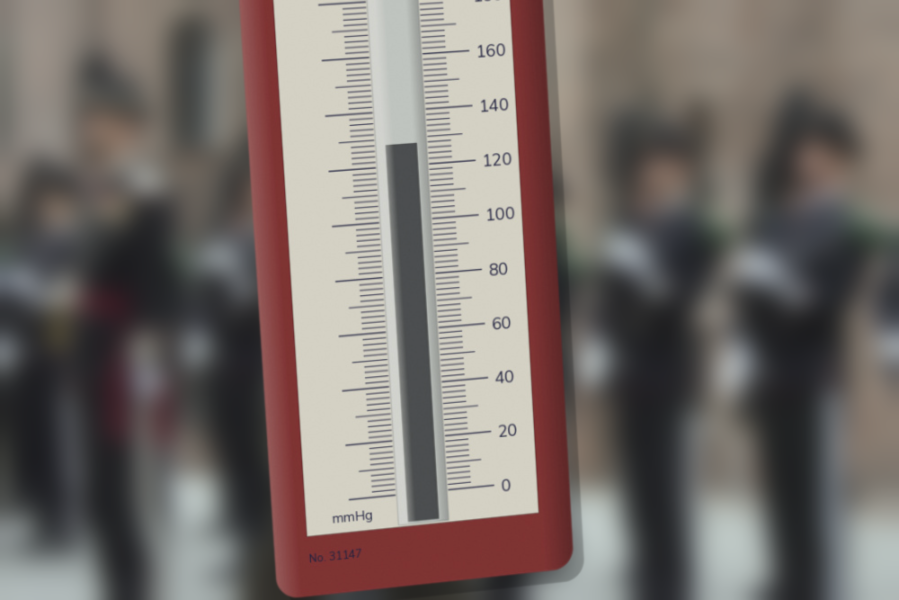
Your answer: 128 mmHg
